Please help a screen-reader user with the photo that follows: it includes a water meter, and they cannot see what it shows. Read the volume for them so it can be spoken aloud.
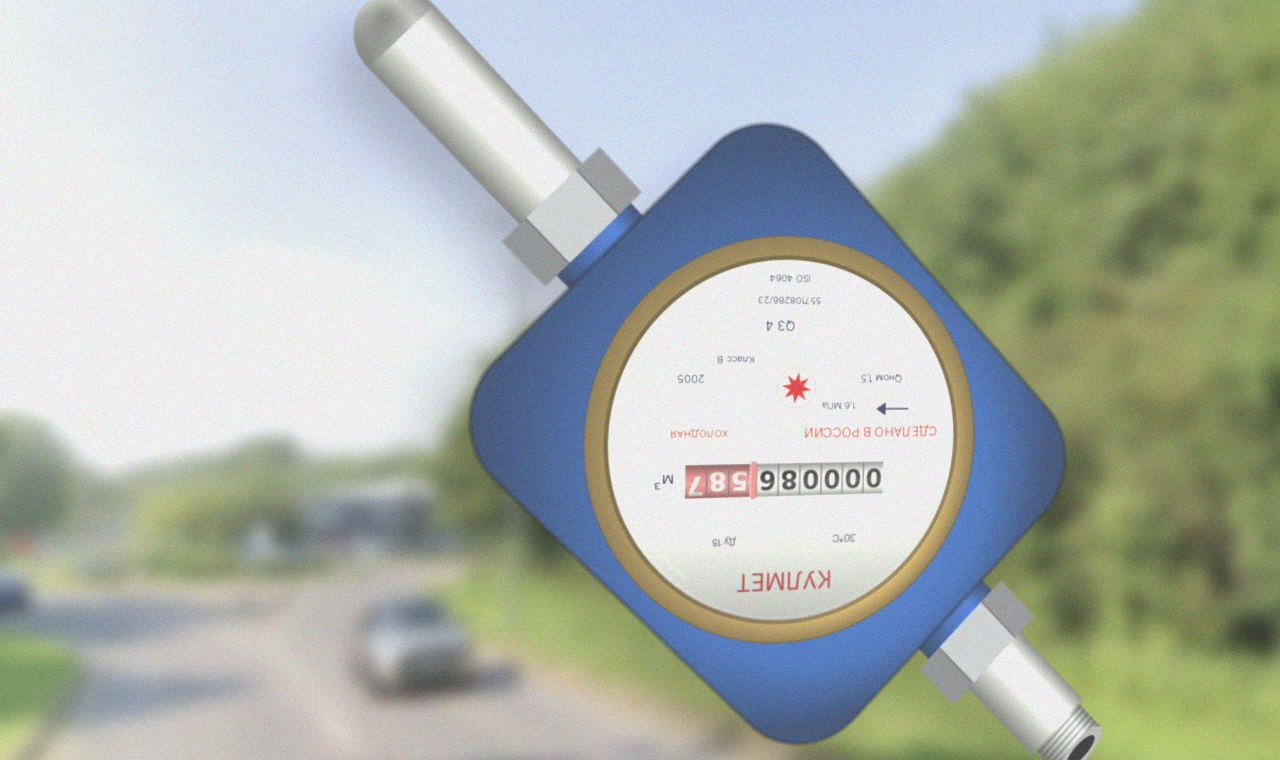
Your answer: 86.587 m³
